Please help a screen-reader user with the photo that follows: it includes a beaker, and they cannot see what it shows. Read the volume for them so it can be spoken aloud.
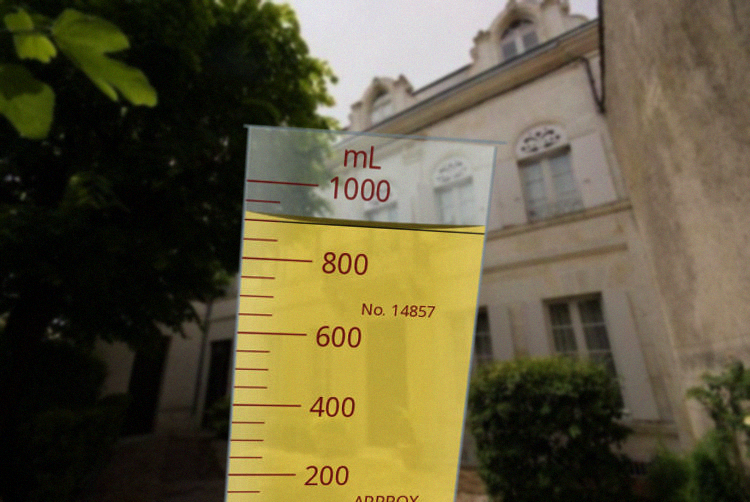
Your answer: 900 mL
